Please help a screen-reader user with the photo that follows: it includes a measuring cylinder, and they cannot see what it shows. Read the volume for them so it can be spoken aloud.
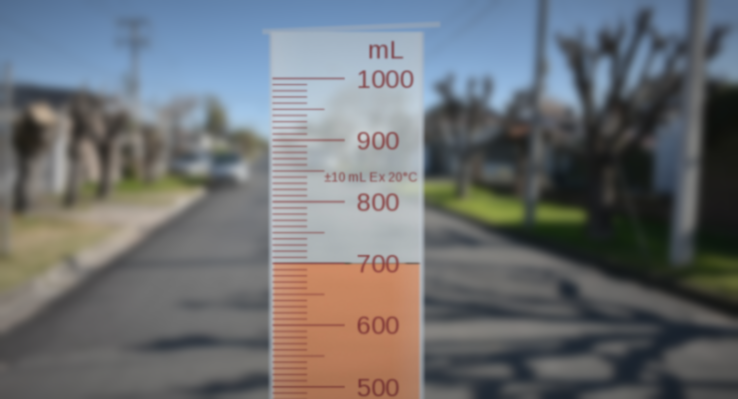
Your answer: 700 mL
